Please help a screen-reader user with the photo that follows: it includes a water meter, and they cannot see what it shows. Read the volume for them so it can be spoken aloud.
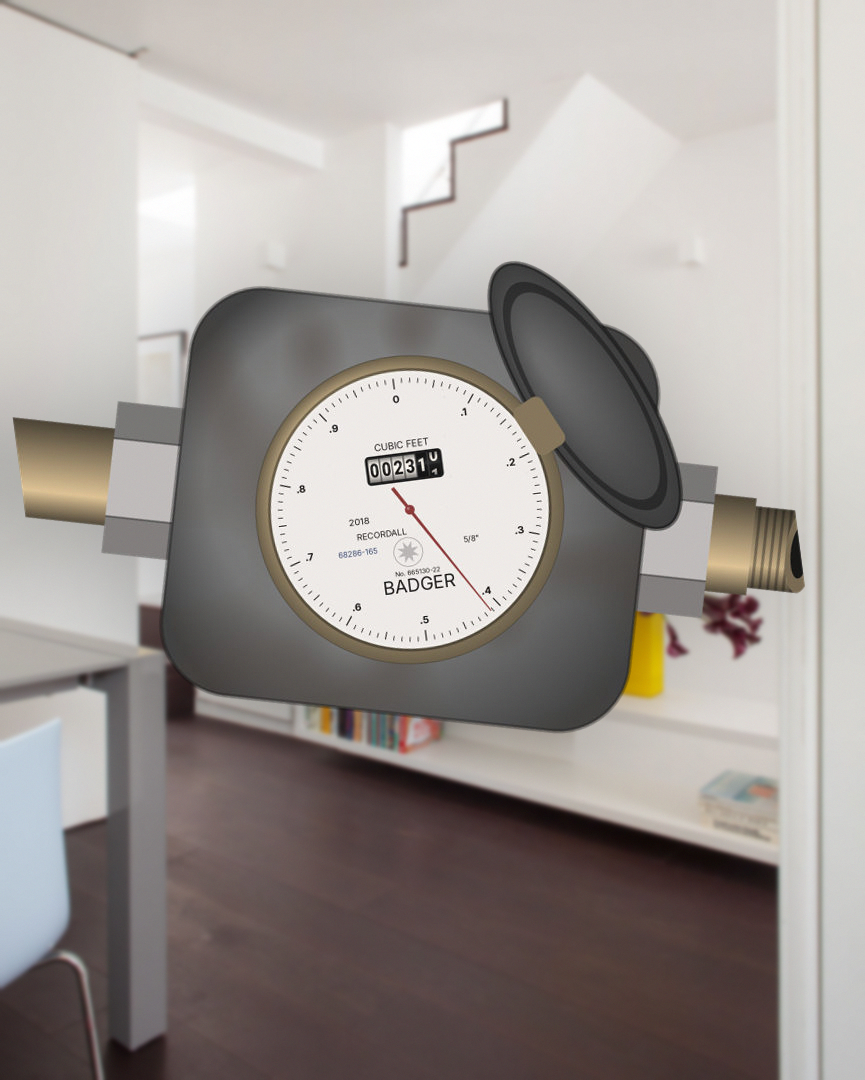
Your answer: 2310.41 ft³
